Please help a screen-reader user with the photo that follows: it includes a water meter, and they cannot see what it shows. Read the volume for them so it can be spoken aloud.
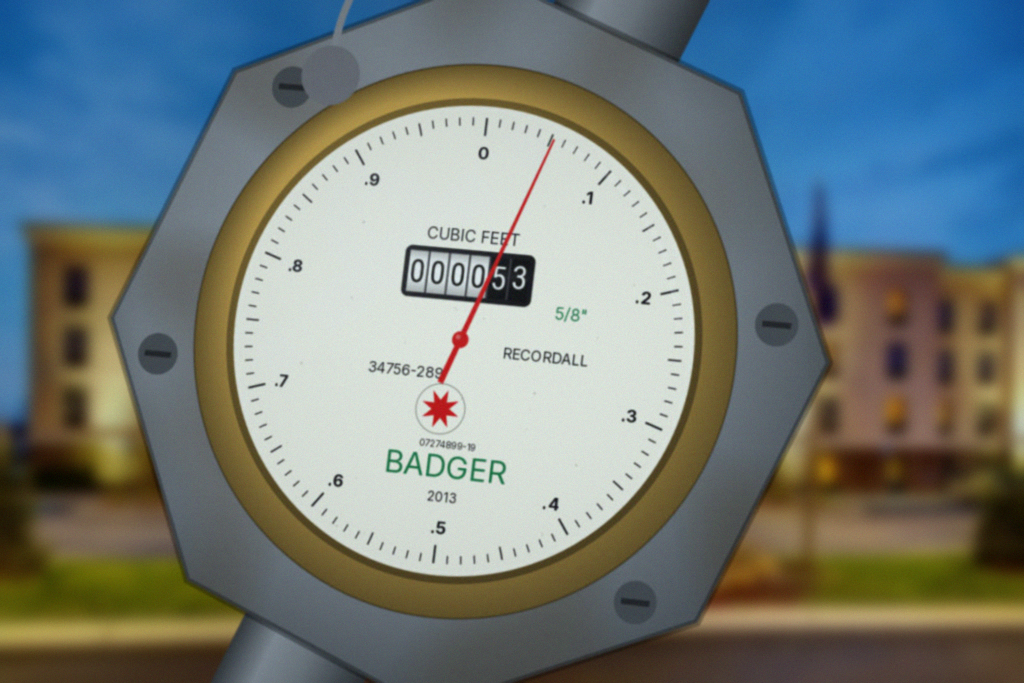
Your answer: 53.05 ft³
